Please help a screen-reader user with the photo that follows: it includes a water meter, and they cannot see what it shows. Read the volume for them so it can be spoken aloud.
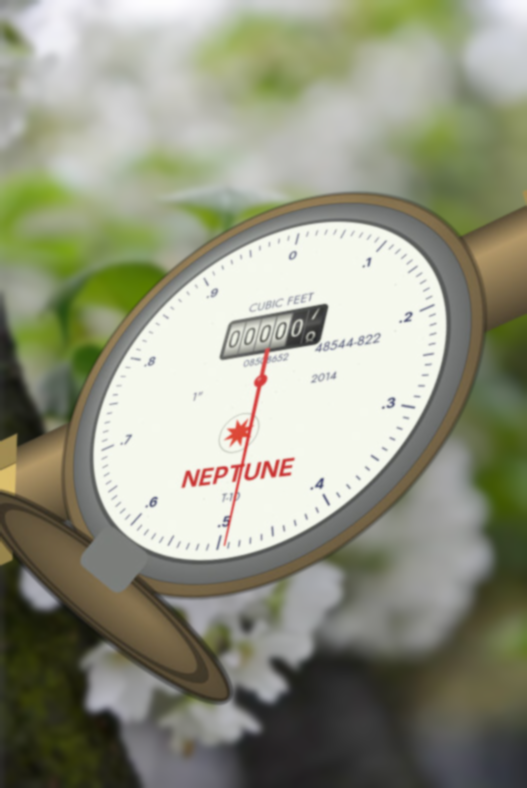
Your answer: 7.49 ft³
